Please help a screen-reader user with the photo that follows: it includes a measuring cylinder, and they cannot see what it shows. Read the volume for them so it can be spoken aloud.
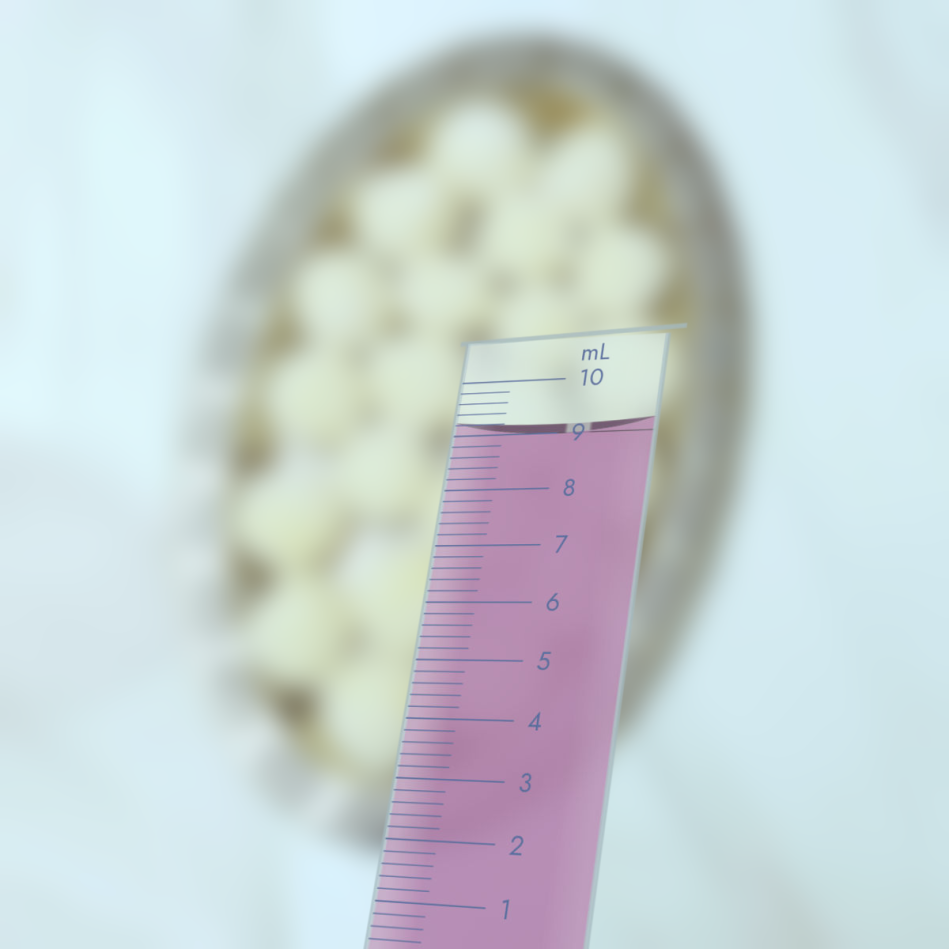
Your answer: 9 mL
